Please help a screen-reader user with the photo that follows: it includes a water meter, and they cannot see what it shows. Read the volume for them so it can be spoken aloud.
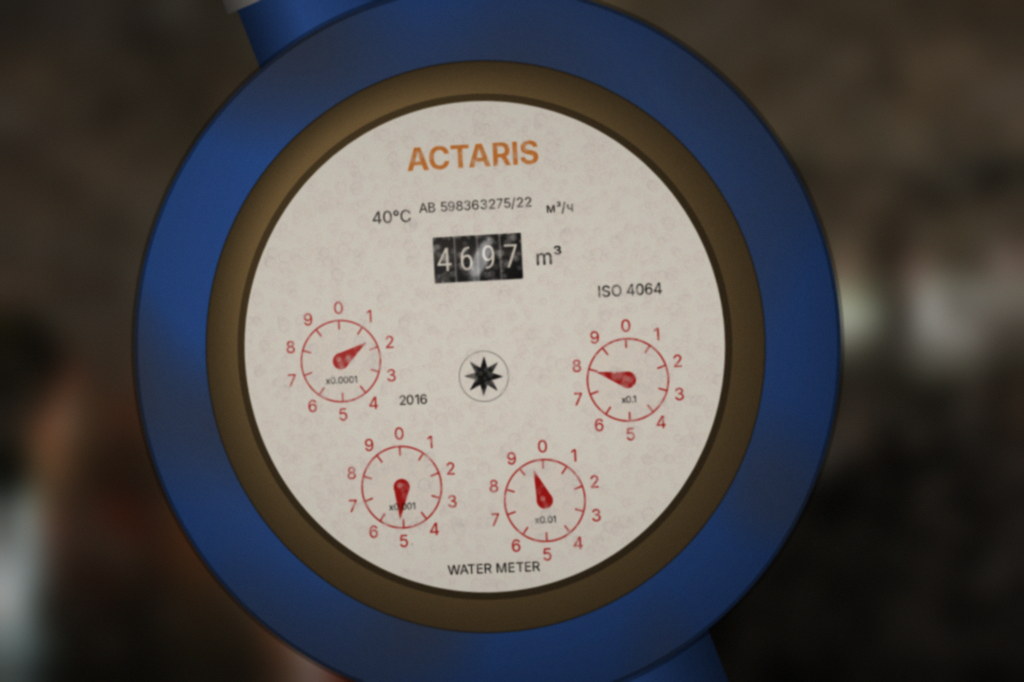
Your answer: 4697.7951 m³
